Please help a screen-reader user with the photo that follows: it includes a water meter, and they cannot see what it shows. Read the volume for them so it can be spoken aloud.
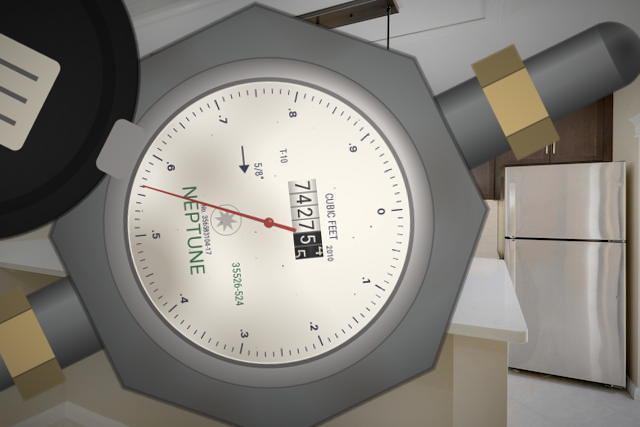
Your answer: 742754.56 ft³
